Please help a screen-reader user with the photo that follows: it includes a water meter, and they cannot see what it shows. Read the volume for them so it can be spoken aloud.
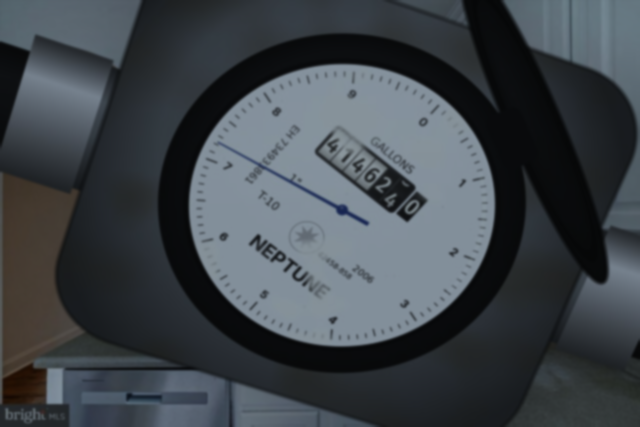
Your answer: 4146237.2 gal
